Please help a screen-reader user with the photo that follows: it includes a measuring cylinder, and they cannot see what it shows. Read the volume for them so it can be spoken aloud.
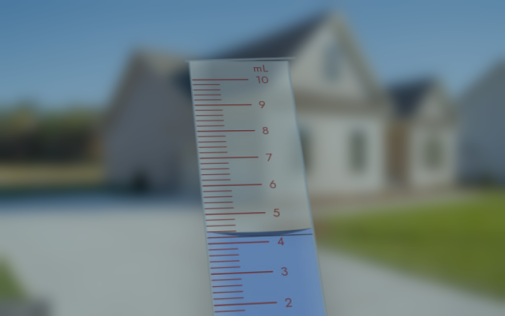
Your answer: 4.2 mL
